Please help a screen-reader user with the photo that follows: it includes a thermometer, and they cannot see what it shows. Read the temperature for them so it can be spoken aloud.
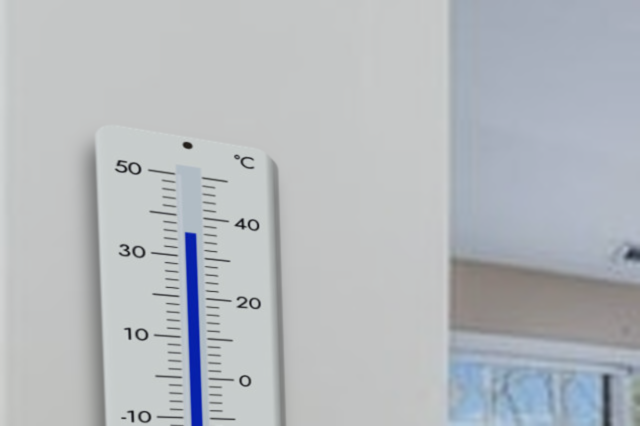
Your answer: 36 °C
